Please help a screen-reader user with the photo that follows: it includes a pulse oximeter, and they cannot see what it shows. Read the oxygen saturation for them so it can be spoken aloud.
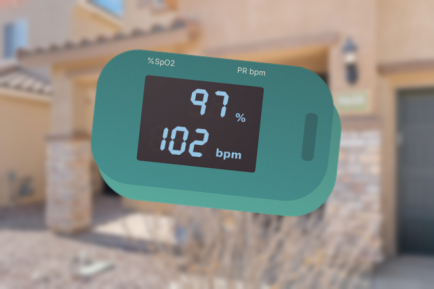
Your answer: 97 %
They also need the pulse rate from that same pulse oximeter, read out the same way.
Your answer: 102 bpm
